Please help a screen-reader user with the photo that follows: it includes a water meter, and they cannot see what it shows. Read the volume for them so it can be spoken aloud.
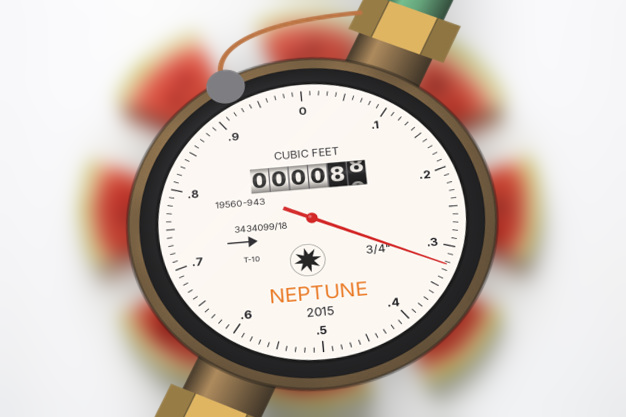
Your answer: 88.32 ft³
